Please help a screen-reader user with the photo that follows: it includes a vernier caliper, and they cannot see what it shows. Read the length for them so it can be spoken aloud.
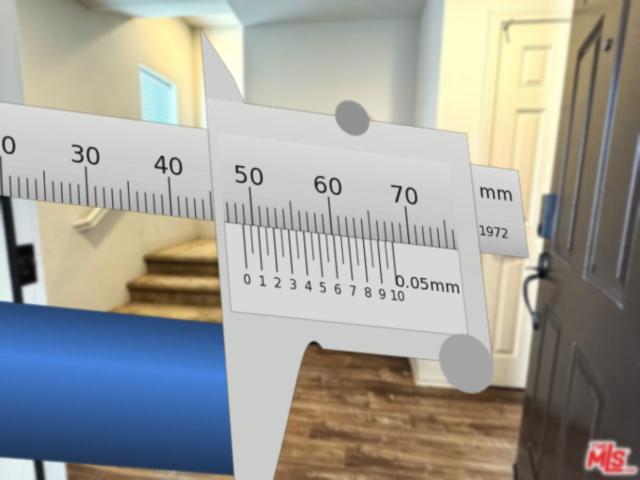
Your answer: 48.8 mm
